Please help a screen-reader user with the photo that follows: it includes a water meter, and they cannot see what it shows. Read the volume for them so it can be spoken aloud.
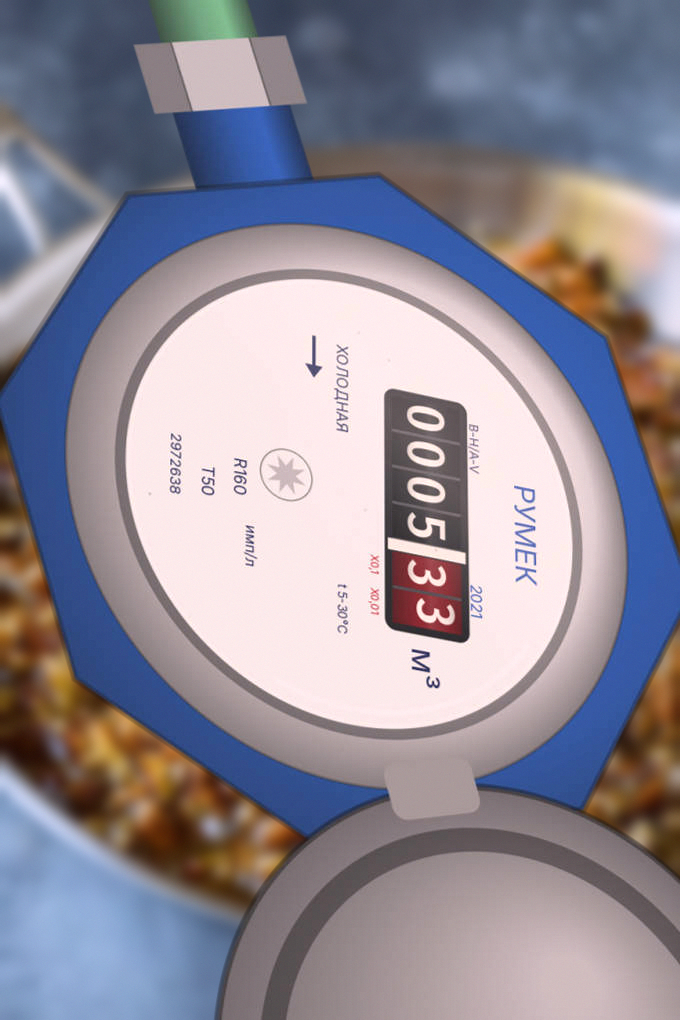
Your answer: 5.33 m³
